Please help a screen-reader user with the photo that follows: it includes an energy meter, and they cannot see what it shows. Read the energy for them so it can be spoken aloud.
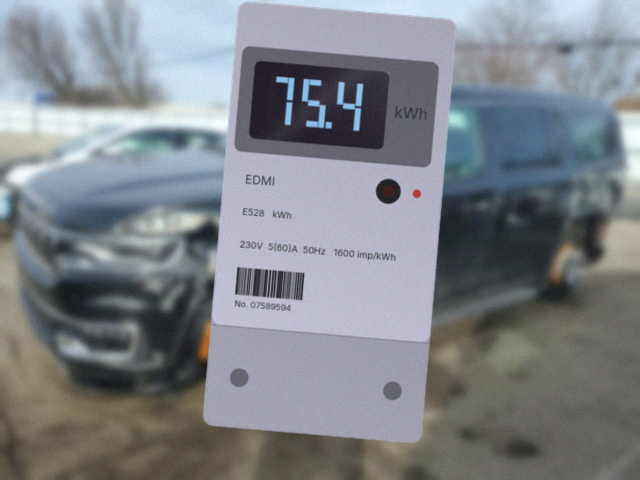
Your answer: 75.4 kWh
